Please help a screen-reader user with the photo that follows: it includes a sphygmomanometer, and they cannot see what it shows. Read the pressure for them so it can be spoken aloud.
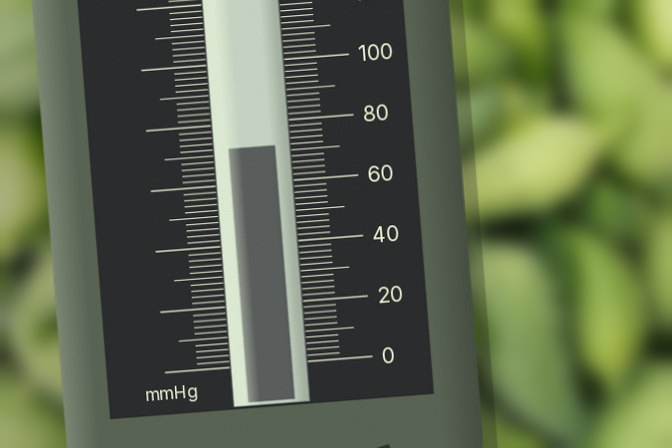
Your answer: 72 mmHg
